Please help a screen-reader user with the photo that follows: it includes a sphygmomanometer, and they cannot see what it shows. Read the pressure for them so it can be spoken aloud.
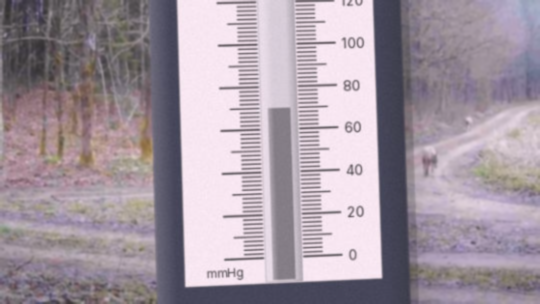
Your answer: 70 mmHg
